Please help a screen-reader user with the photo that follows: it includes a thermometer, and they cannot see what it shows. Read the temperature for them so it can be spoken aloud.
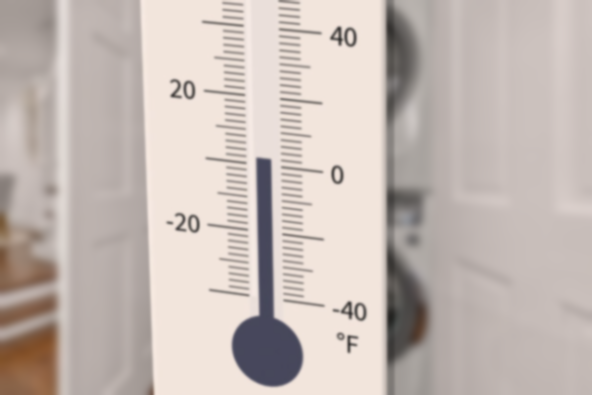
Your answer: 2 °F
